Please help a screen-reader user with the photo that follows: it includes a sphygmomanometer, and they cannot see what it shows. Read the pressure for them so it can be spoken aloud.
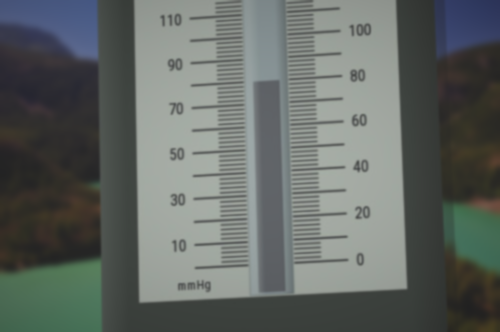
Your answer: 80 mmHg
